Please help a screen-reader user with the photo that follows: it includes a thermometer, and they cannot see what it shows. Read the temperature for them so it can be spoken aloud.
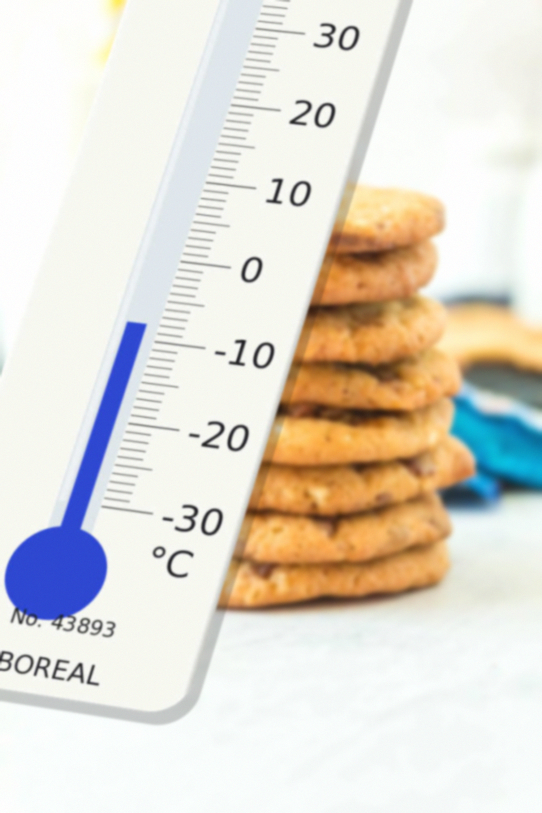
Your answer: -8 °C
